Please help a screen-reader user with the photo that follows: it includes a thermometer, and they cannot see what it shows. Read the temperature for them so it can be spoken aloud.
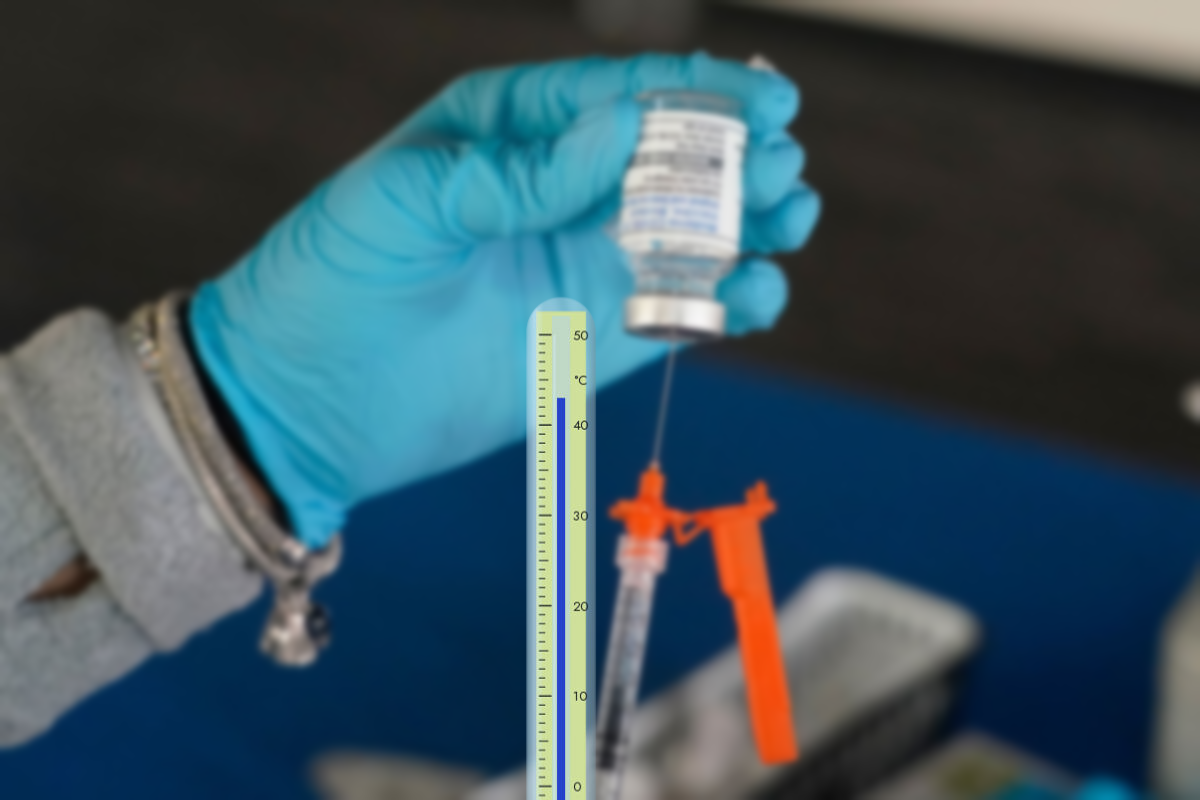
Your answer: 43 °C
